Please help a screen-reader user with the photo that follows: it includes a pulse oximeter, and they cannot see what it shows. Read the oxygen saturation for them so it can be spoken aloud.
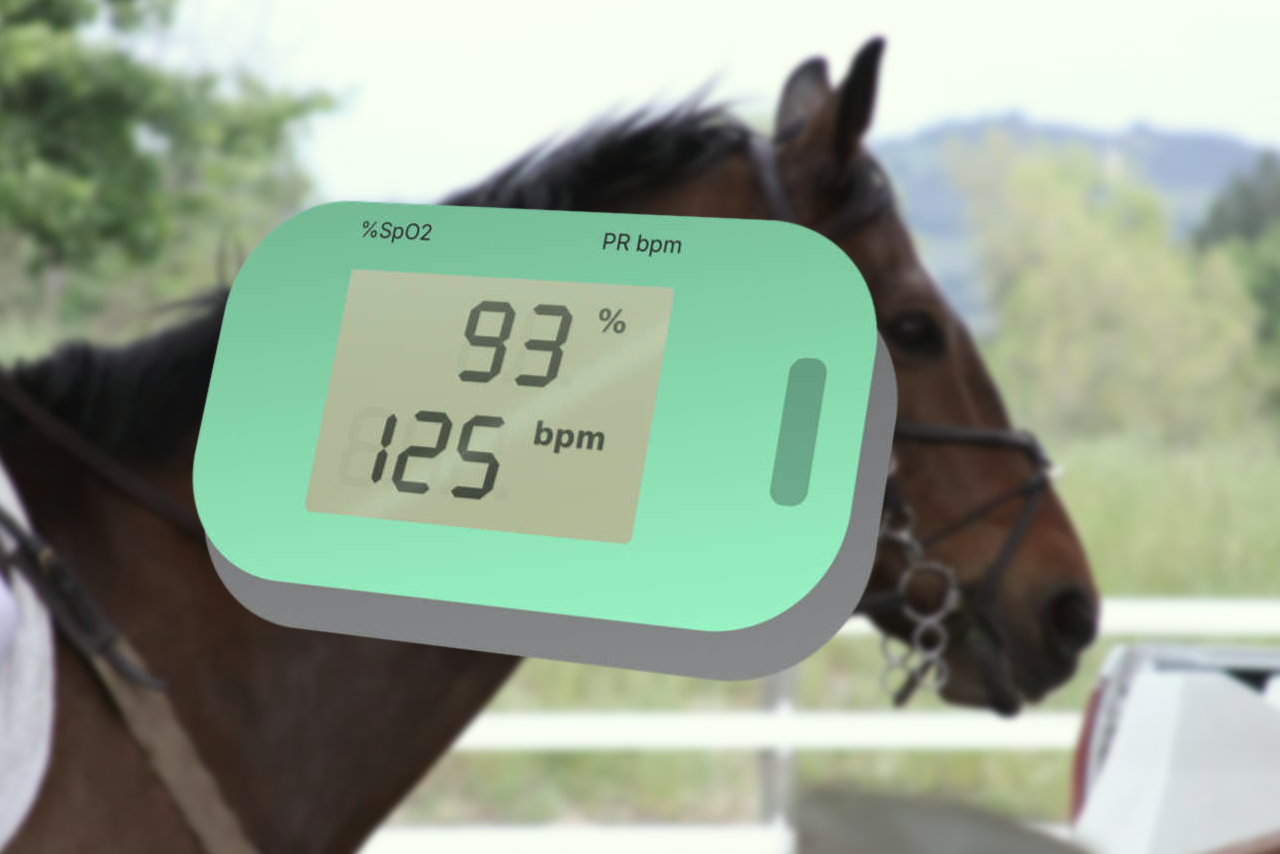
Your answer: 93 %
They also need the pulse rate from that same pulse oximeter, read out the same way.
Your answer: 125 bpm
